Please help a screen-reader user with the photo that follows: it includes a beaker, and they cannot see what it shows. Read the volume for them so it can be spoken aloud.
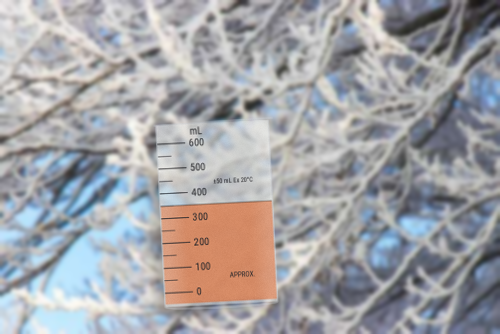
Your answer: 350 mL
